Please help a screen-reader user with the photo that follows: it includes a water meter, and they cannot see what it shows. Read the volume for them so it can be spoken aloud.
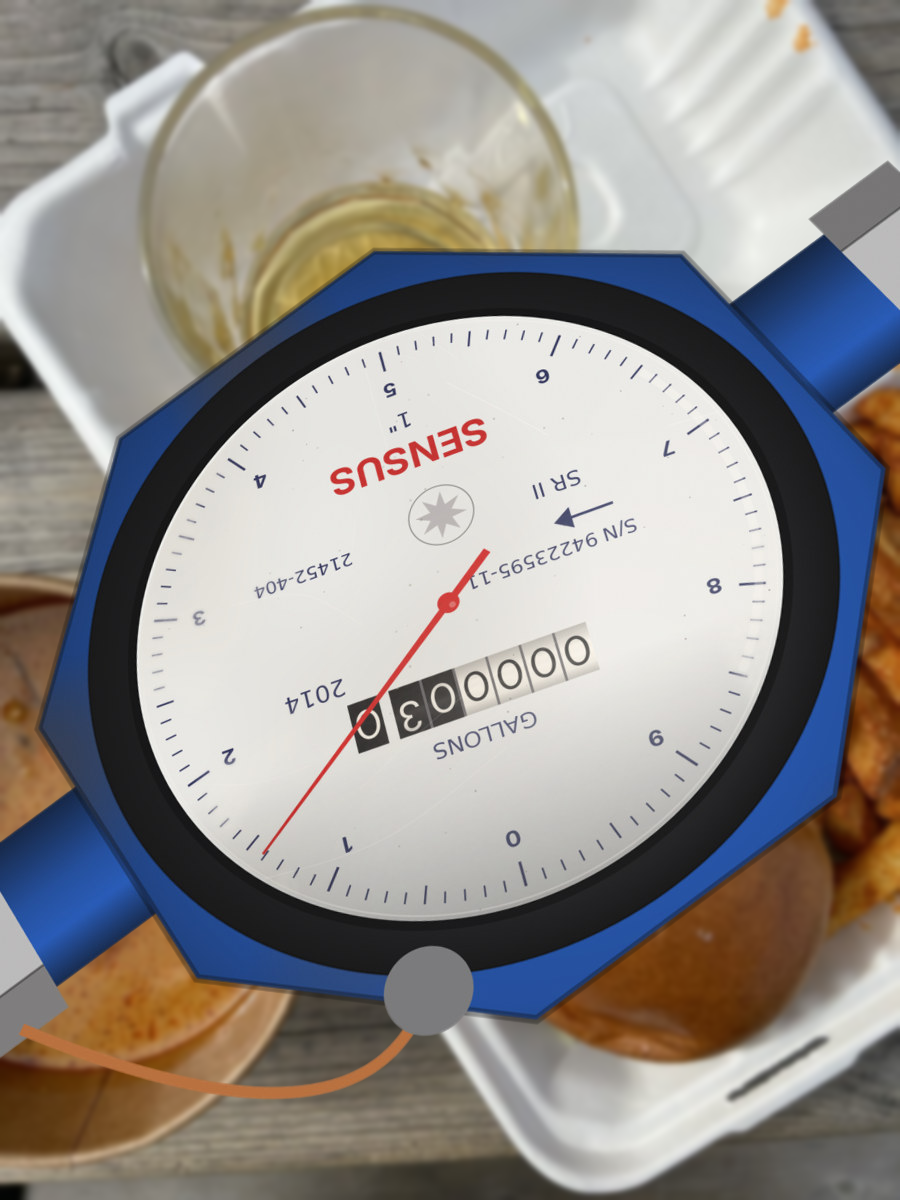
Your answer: 31.4 gal
